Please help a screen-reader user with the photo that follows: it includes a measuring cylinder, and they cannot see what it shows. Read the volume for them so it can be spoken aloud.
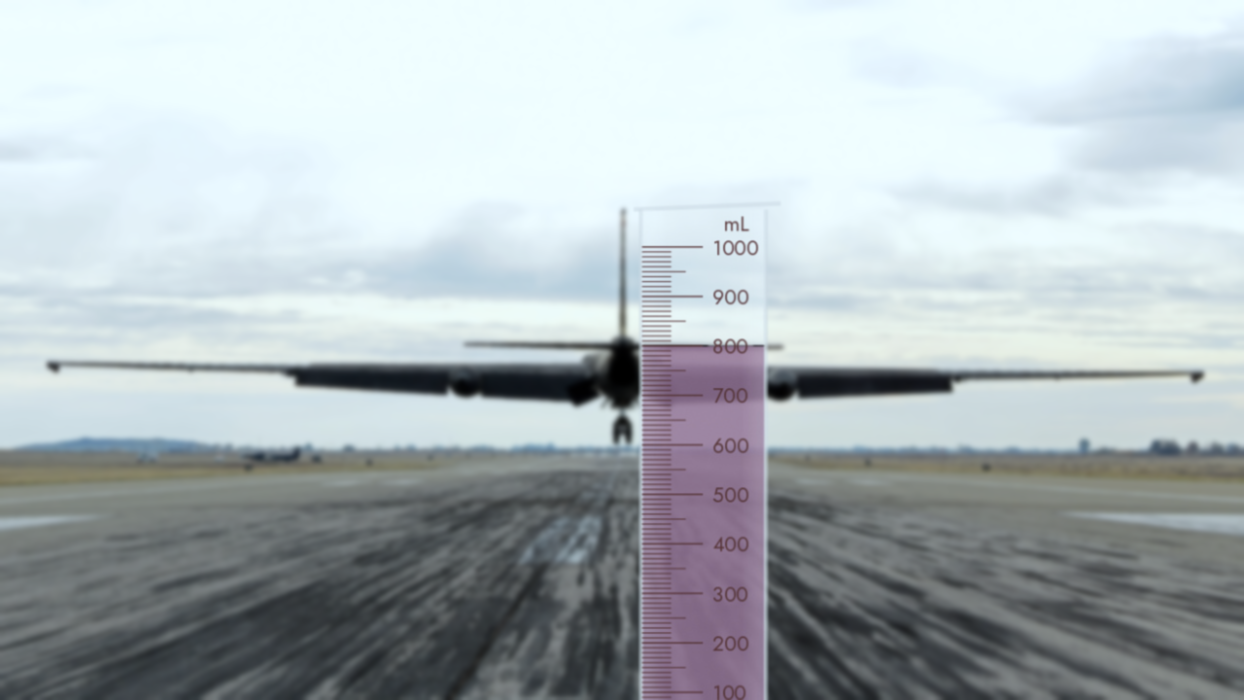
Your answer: 800 mL
